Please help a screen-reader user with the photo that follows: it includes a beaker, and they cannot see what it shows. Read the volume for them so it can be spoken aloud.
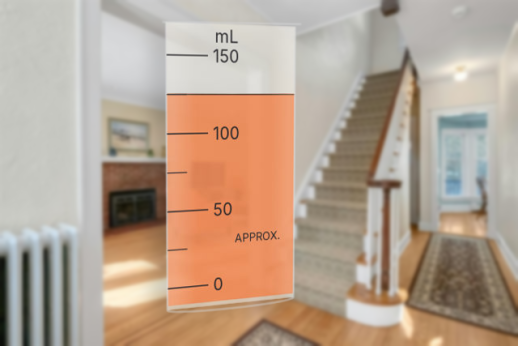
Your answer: 125 mL
